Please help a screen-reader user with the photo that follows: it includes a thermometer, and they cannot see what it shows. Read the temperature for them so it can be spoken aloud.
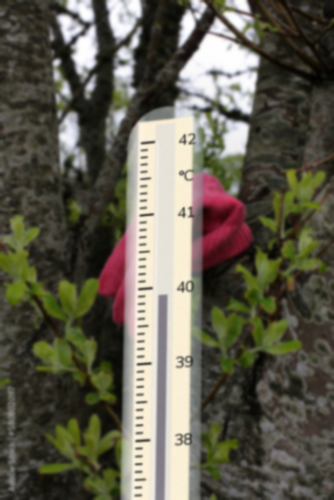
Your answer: 39.9 °C
